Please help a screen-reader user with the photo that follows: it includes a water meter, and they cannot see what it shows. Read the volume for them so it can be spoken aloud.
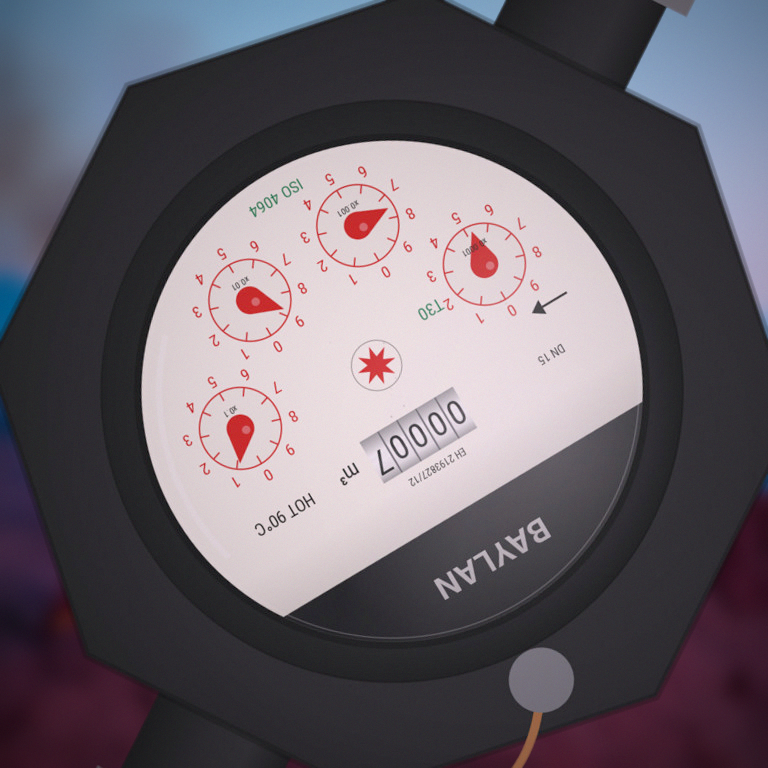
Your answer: 7.0875 m³
